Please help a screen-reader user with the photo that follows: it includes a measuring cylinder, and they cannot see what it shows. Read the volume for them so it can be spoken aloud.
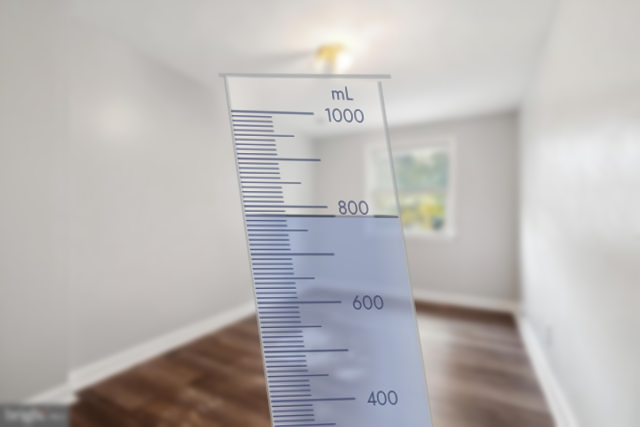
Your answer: 780 mL
